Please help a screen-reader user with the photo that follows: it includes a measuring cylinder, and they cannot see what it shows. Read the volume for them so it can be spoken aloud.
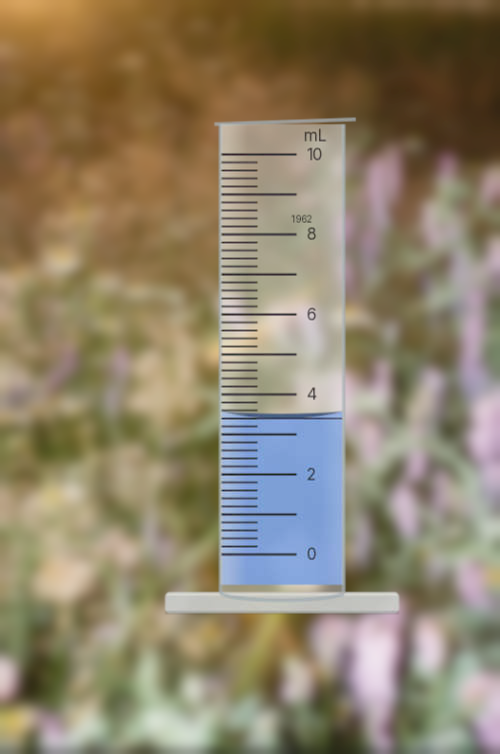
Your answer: 3.4 mL
